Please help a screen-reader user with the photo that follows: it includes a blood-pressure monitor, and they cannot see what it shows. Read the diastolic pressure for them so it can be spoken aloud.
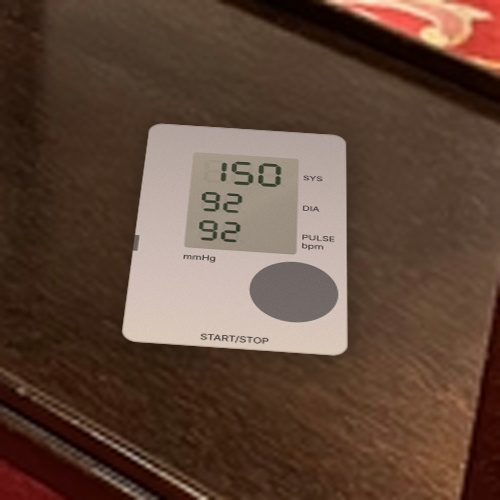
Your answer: 92 mmHg
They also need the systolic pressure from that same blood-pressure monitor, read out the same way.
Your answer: 150 mmHg
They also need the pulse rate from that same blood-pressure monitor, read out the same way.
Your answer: 92 bpm
